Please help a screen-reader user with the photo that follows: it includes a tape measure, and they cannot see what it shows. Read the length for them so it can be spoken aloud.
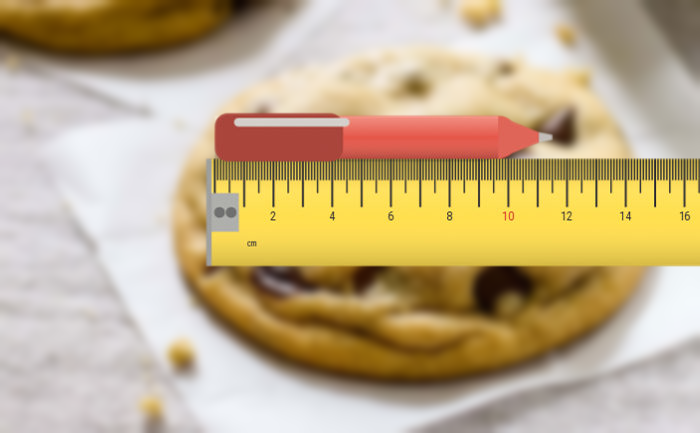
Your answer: 11.5 cm
